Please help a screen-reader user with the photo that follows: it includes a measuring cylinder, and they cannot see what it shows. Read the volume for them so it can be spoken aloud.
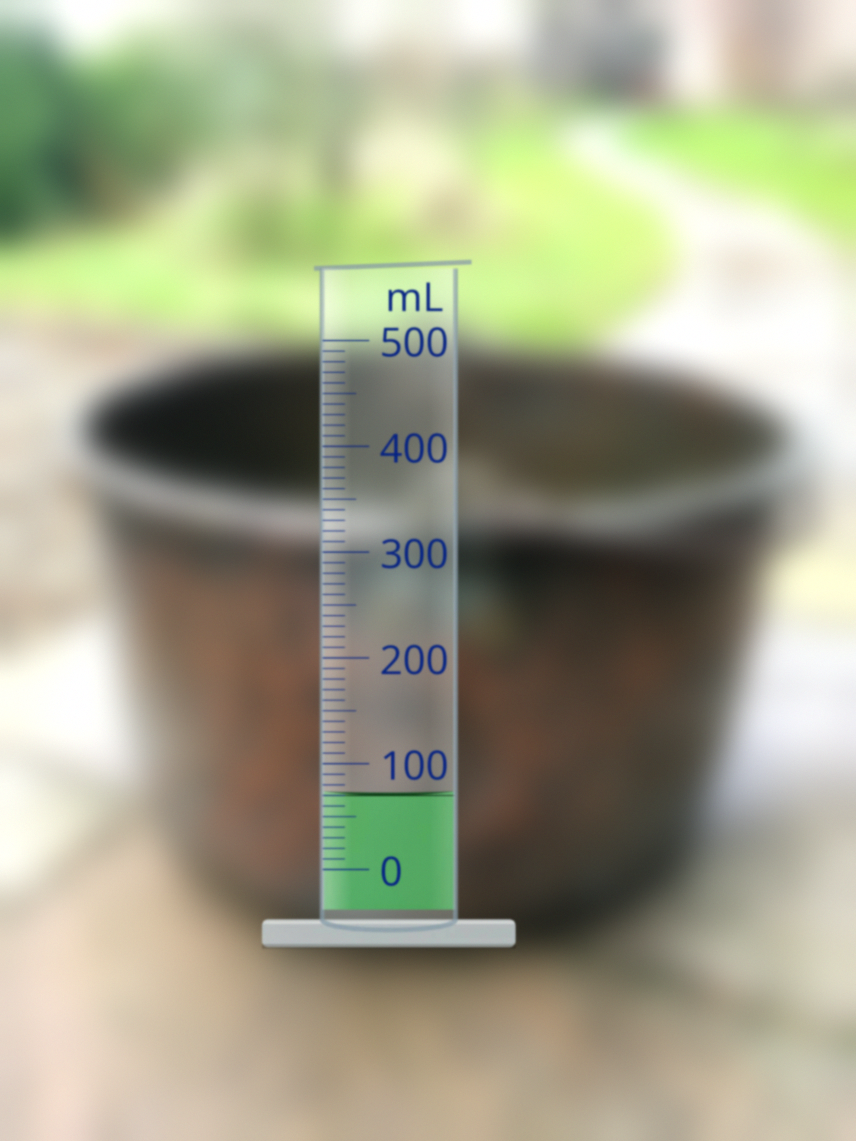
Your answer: 70 mL
